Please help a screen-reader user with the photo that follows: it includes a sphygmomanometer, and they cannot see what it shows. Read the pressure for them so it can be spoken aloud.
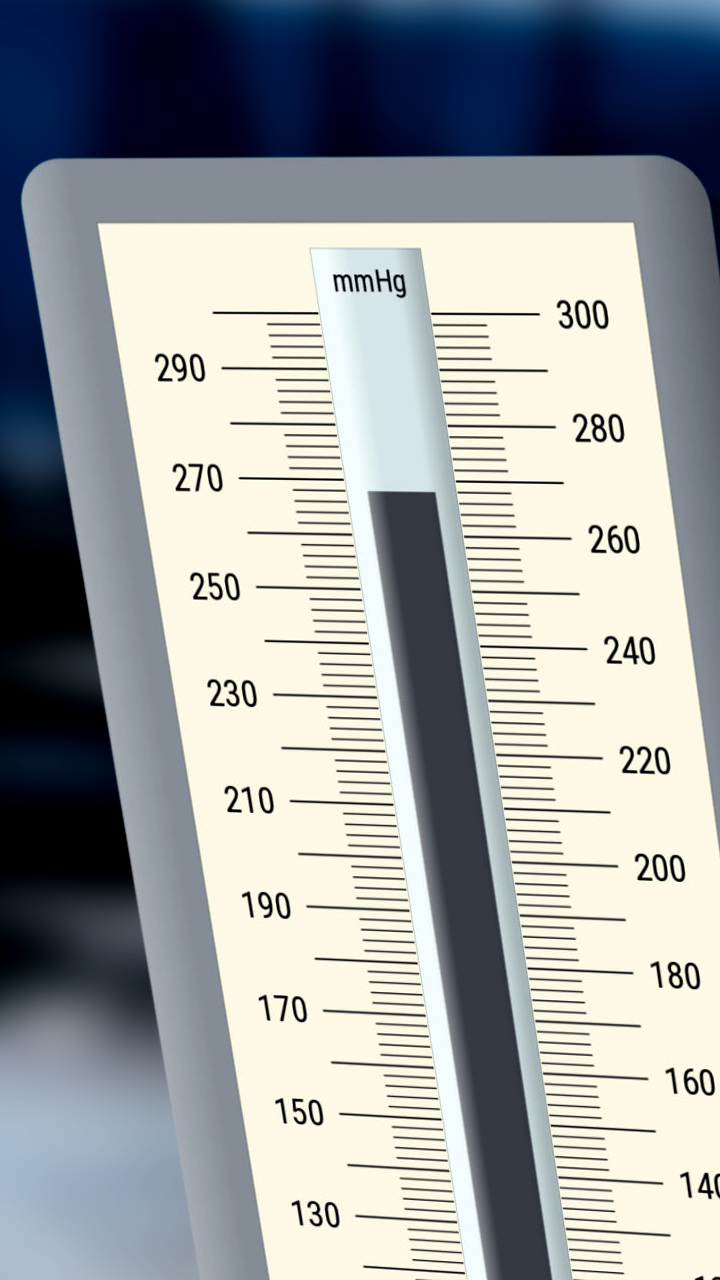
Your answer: 268 mmHg
